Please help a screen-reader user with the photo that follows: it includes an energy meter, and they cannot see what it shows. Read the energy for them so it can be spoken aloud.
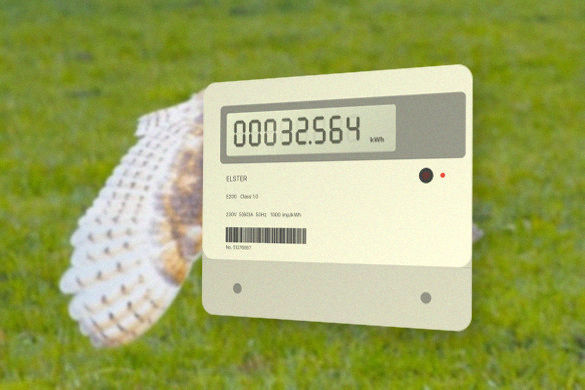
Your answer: 32.564 kWh
